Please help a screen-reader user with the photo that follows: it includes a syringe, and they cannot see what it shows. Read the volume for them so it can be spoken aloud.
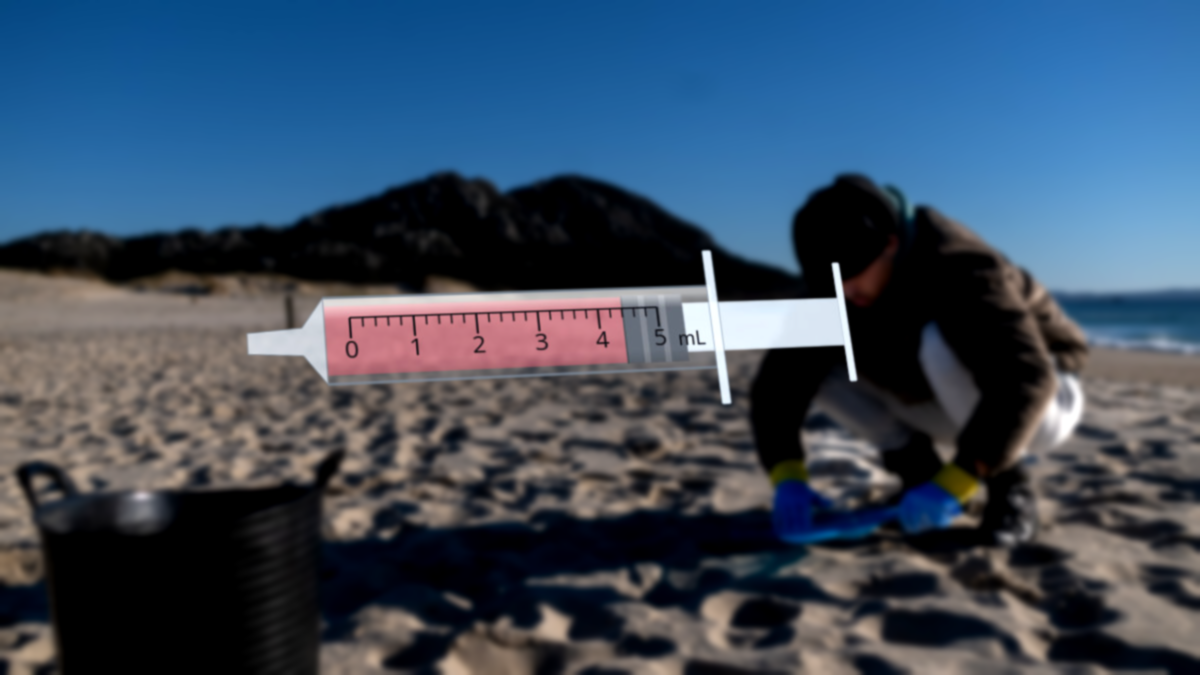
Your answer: 4.4 mL
